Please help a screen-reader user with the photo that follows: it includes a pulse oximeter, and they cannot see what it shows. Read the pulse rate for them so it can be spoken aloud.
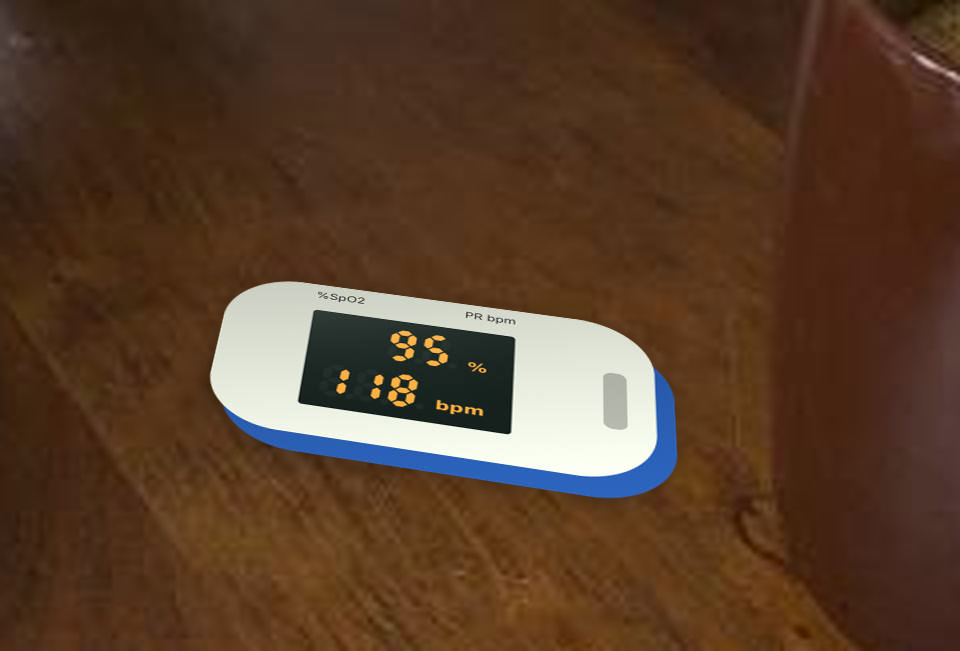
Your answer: 118 bpm
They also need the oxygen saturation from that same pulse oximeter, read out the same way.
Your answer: 95 %
